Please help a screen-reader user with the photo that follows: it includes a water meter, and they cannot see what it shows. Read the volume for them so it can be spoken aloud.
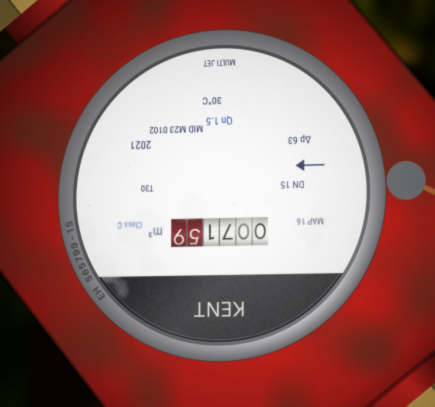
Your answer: 71.59 m³
